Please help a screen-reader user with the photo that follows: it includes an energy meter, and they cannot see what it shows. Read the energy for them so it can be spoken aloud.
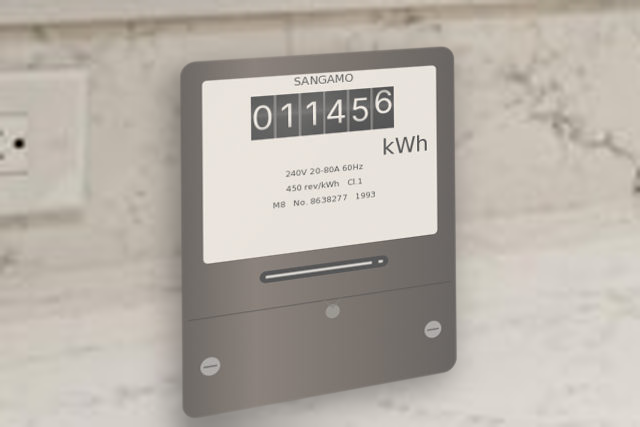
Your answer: 11456 kWh
